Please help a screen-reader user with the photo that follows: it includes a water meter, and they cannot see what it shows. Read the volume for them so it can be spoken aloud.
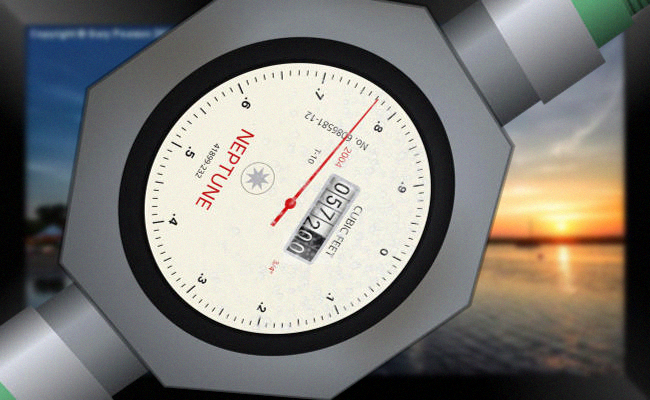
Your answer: 57199.77 ft³
